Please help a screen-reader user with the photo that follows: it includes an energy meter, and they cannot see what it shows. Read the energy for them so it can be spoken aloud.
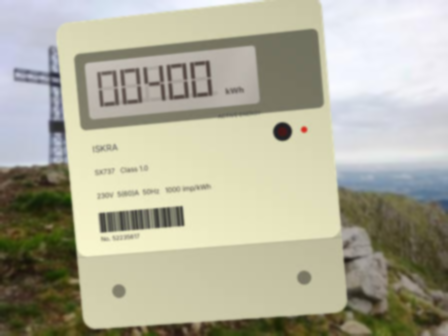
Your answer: 400 kWh
